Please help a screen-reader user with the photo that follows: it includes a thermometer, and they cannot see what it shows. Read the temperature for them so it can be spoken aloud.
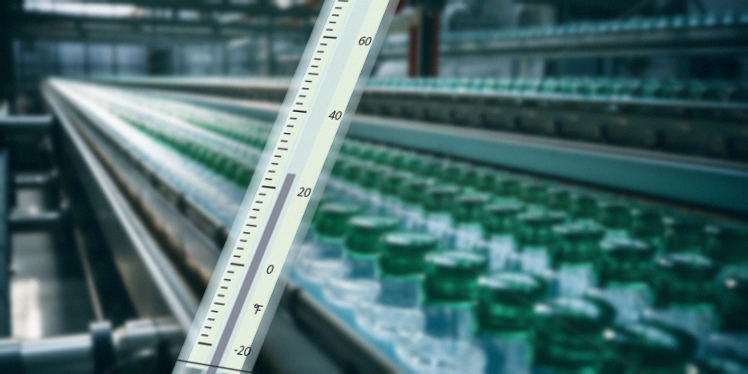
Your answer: 24 °F
